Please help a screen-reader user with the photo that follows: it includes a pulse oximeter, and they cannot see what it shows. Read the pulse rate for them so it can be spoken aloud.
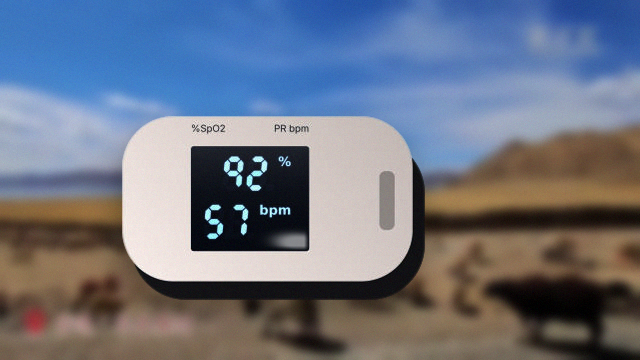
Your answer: 57 bpm
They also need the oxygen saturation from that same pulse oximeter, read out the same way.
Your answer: 92 %
